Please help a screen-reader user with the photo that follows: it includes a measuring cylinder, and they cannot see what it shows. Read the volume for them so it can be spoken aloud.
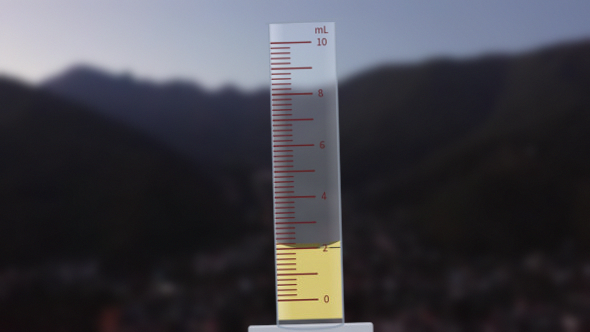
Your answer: 2 mL
